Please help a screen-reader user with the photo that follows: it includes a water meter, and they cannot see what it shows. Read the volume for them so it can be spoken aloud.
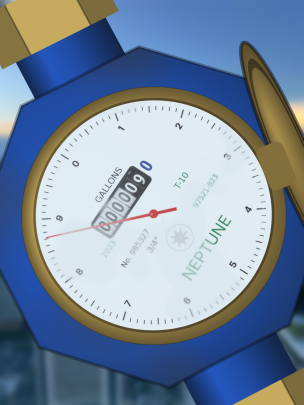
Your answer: 88.7 gal
